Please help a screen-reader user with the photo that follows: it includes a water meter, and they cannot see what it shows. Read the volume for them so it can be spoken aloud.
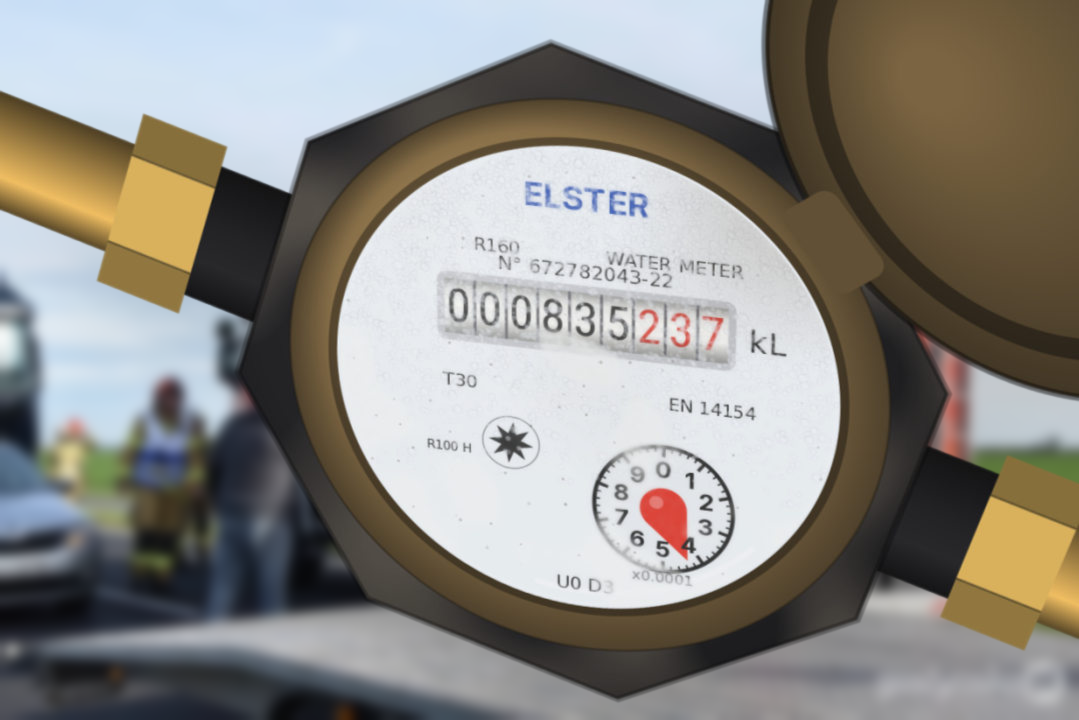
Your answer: 835.2374 kL
